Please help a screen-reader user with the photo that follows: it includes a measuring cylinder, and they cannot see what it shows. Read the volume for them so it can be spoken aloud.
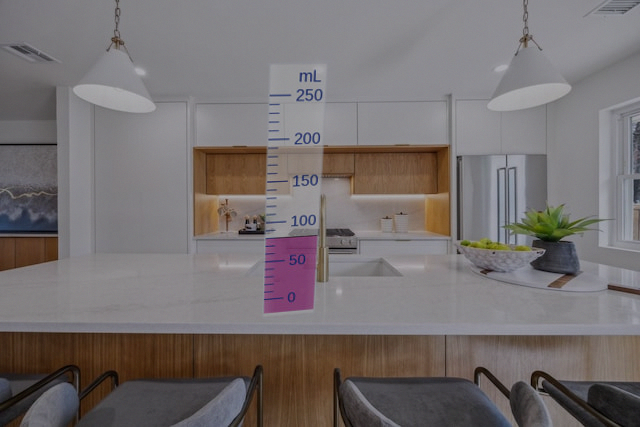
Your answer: 80 mL
